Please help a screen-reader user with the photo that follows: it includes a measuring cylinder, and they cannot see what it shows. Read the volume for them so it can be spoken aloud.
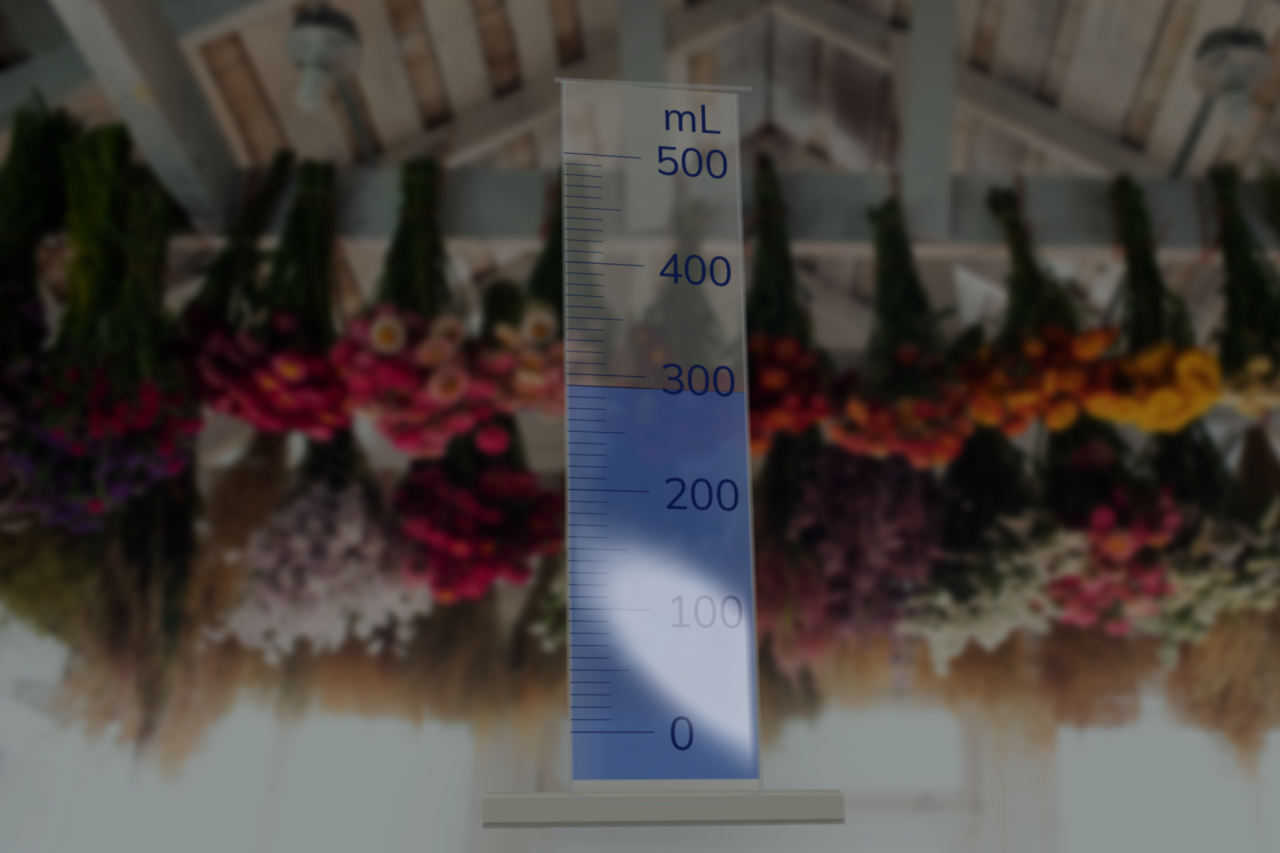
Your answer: 290 mL
